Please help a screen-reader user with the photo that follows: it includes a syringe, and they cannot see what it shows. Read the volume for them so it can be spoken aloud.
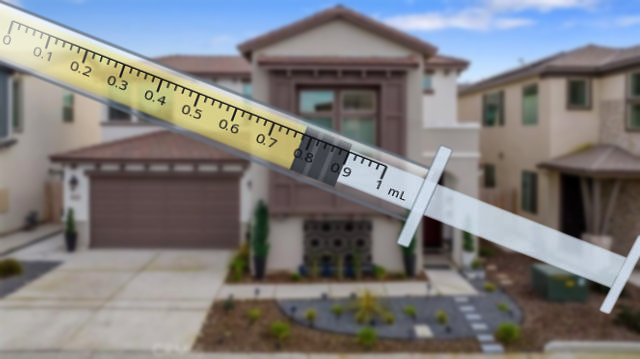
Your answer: 0.78 mL
